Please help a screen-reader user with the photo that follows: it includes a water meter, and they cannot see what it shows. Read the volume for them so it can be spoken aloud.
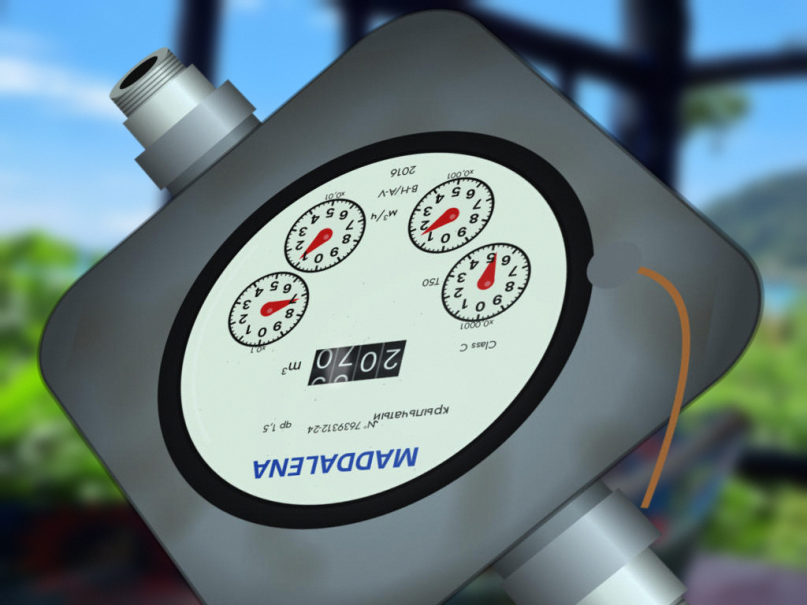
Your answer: 2069.7115 m³
